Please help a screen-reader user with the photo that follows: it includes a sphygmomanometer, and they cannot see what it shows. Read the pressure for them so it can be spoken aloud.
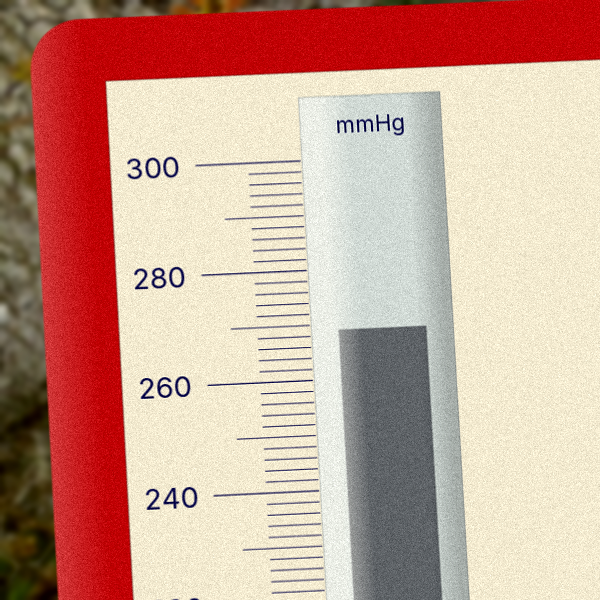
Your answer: 269 mmHg
